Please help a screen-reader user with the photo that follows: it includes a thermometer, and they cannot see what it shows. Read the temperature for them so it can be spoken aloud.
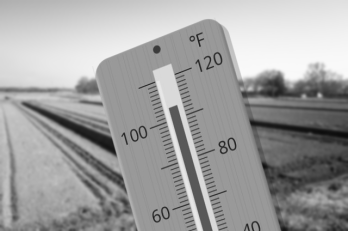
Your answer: 106 °F
